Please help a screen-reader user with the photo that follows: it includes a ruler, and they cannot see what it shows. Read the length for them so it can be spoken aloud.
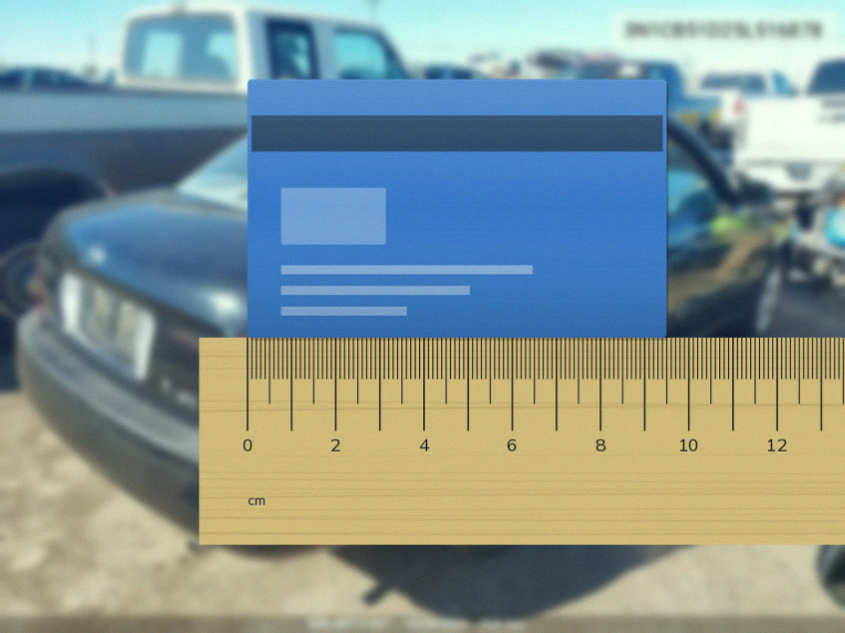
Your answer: 9.5 cm
